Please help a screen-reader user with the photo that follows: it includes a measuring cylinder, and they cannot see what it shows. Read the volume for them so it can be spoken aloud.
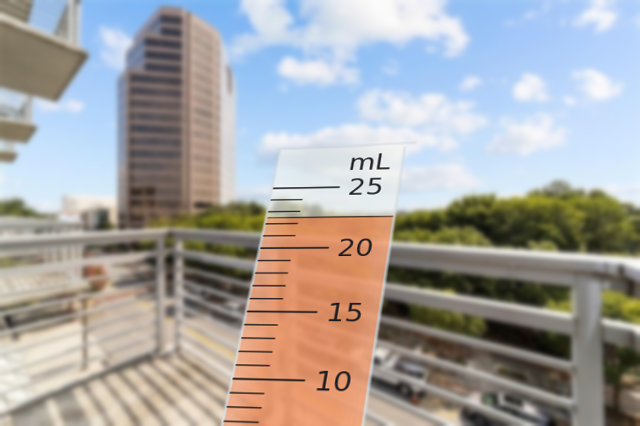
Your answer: 22.5 mL
